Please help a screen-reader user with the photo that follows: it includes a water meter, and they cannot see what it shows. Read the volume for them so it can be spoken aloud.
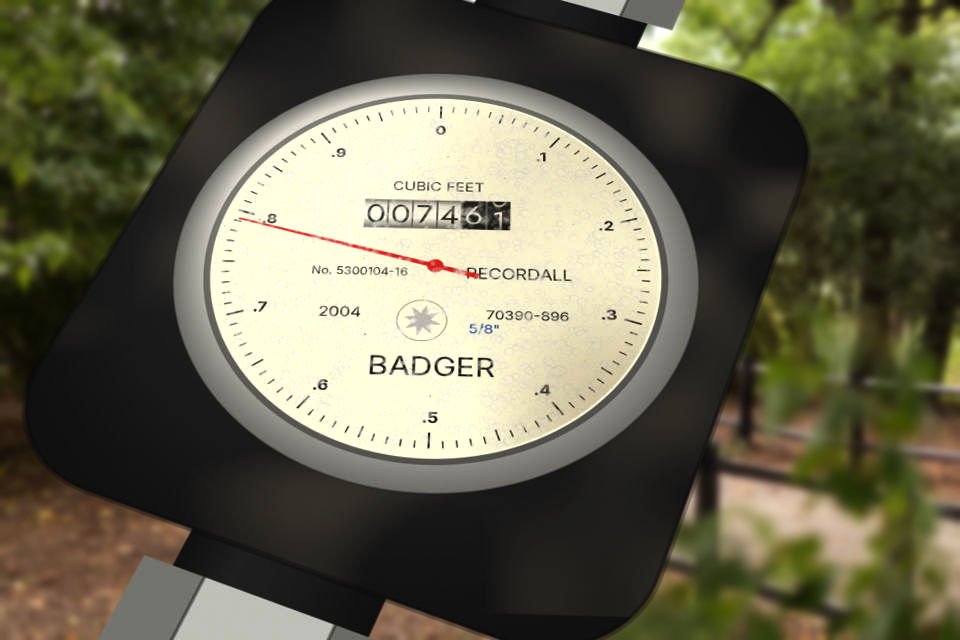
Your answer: 7460.79 ft³
